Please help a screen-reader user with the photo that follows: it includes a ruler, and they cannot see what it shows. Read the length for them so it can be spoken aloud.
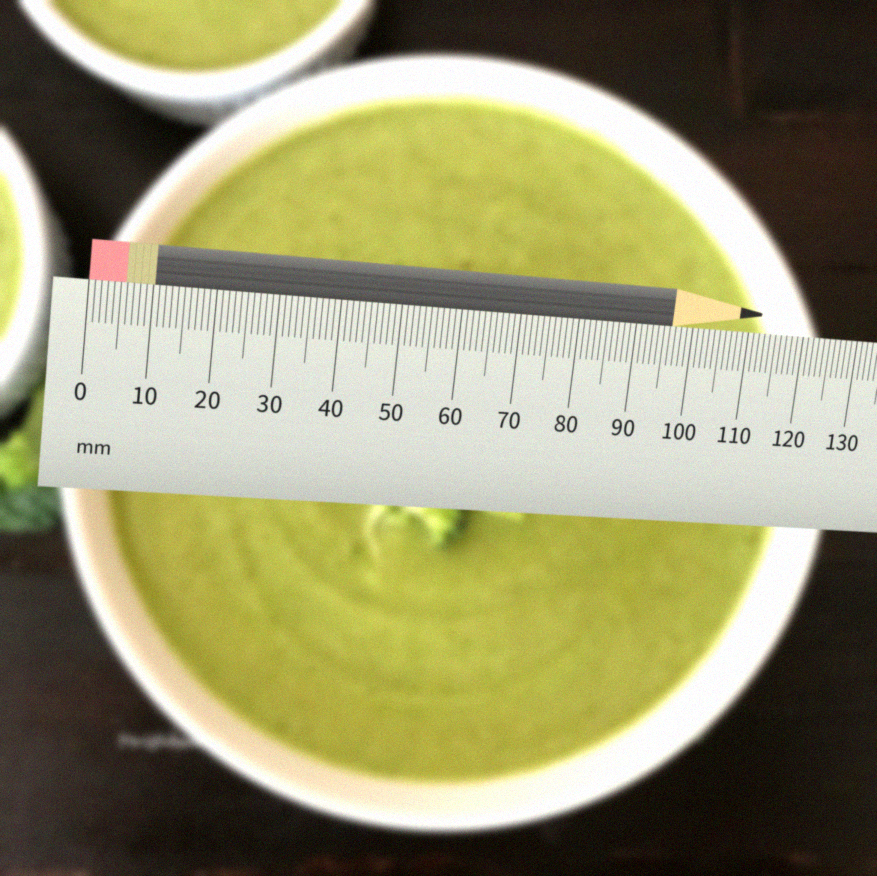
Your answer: 112 mm
